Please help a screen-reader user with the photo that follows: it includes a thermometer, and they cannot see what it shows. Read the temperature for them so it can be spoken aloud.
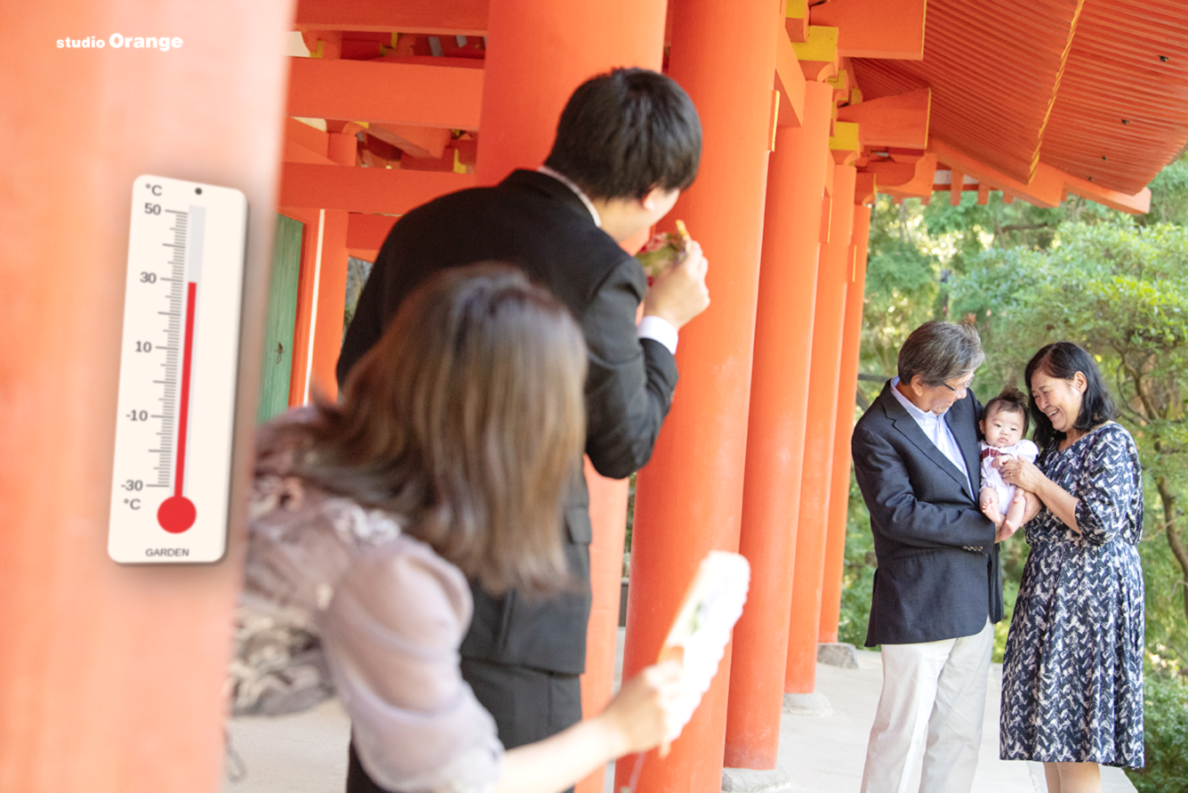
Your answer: 30 °C
